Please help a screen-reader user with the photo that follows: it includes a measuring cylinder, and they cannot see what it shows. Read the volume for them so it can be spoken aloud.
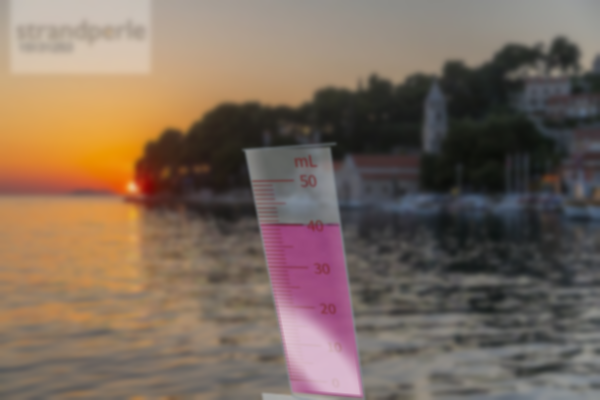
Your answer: 40 mL
